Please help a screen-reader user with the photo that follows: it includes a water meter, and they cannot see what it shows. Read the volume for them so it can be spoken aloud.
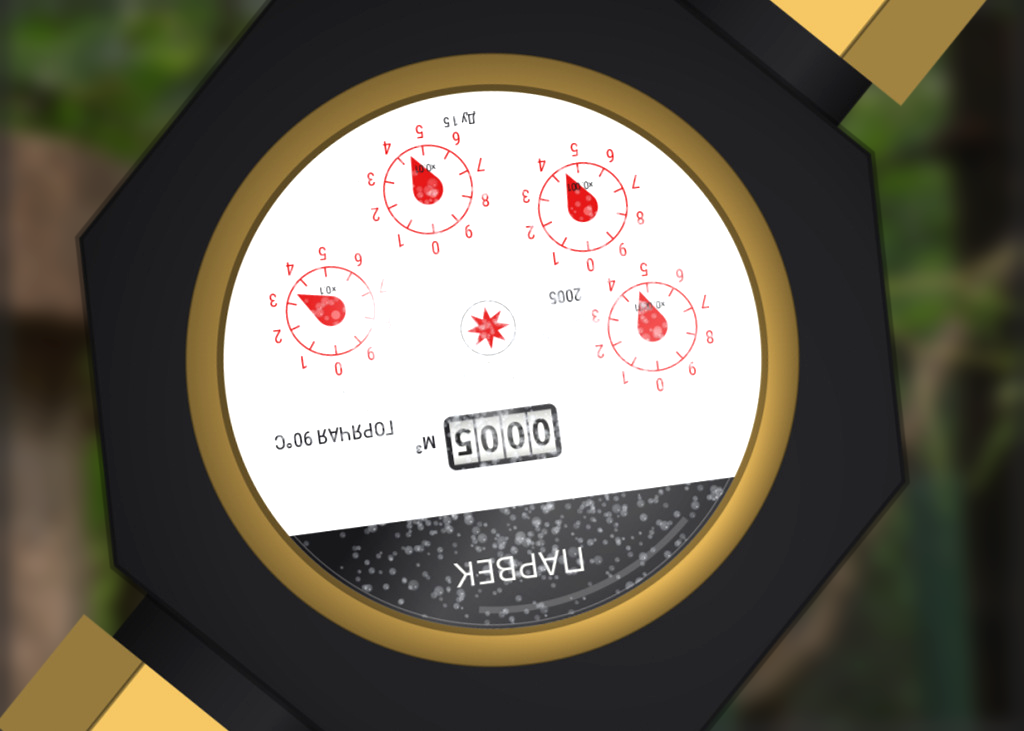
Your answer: 5.3444 m³
